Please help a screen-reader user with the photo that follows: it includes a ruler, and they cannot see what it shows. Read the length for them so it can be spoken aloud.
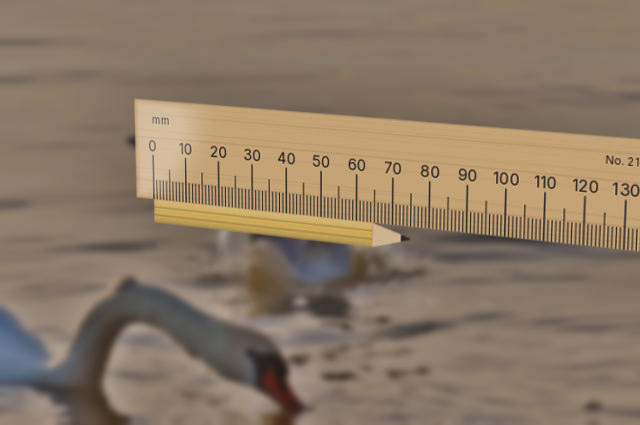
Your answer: 75 mm
